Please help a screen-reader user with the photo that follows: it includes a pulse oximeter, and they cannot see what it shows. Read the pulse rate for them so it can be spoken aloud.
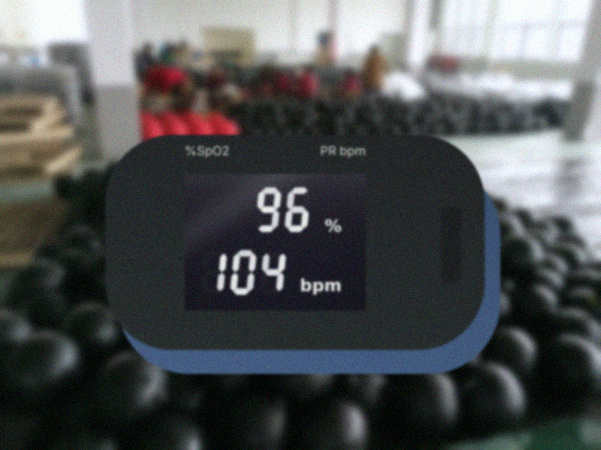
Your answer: 104 bpm
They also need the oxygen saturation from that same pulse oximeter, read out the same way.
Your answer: 96 %
